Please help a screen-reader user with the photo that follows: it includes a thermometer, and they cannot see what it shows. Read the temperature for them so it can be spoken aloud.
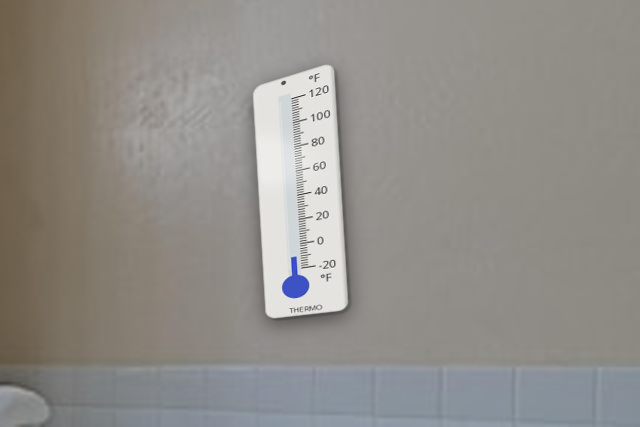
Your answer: -10 °F
